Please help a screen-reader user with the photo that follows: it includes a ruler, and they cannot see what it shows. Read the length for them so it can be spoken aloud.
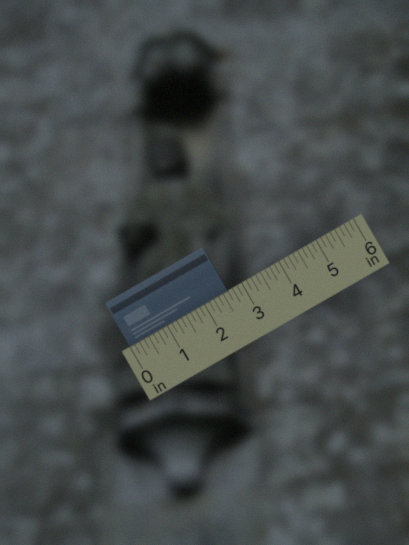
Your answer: 2.625 in
